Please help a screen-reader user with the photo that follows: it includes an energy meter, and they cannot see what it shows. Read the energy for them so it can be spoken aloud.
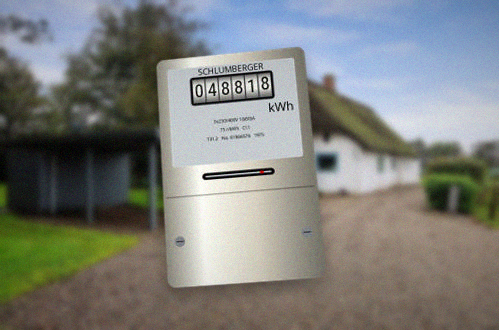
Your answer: 48818 kWh
